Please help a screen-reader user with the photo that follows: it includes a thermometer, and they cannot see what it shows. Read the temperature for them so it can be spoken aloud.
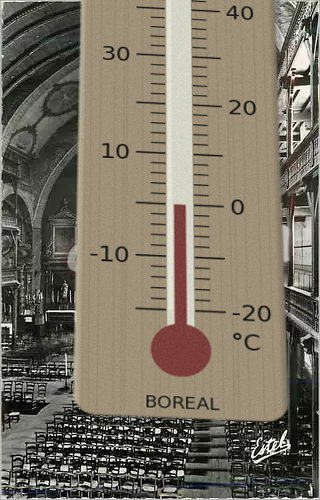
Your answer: 0 °C
